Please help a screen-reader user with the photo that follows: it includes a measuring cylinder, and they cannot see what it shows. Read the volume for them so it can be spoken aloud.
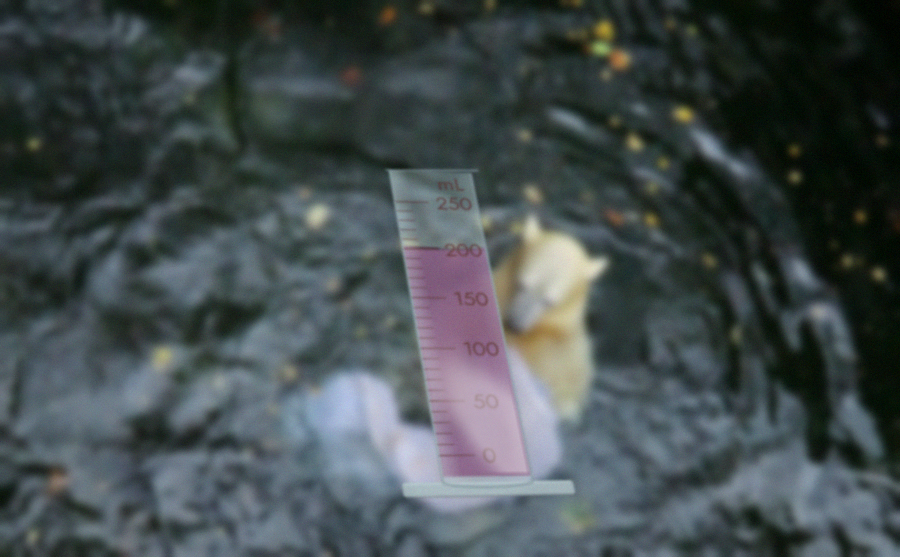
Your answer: 200 mL
